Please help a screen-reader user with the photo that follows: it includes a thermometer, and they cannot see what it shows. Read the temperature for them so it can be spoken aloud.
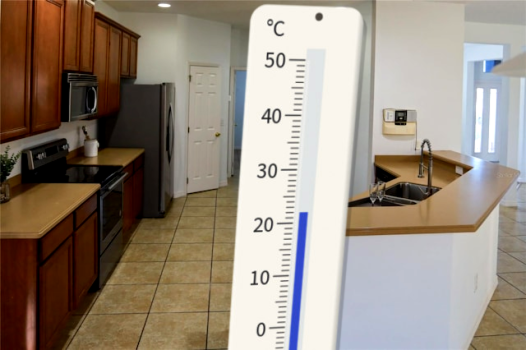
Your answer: 22 °C
